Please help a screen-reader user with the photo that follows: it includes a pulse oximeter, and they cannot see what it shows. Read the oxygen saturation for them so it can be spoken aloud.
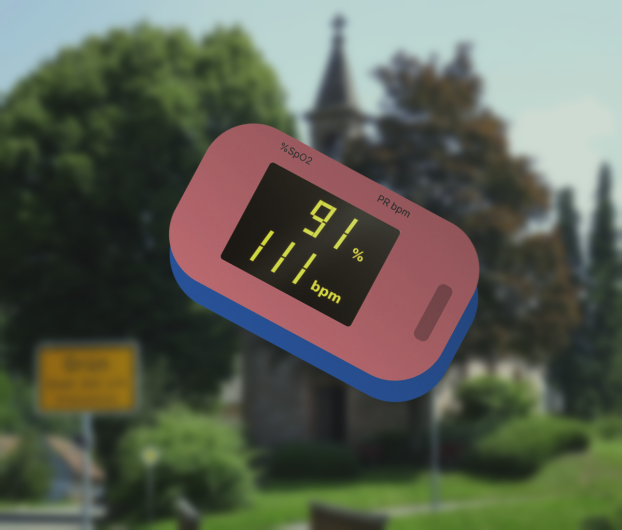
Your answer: 91 %
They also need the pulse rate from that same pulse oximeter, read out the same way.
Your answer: 111 bpm
